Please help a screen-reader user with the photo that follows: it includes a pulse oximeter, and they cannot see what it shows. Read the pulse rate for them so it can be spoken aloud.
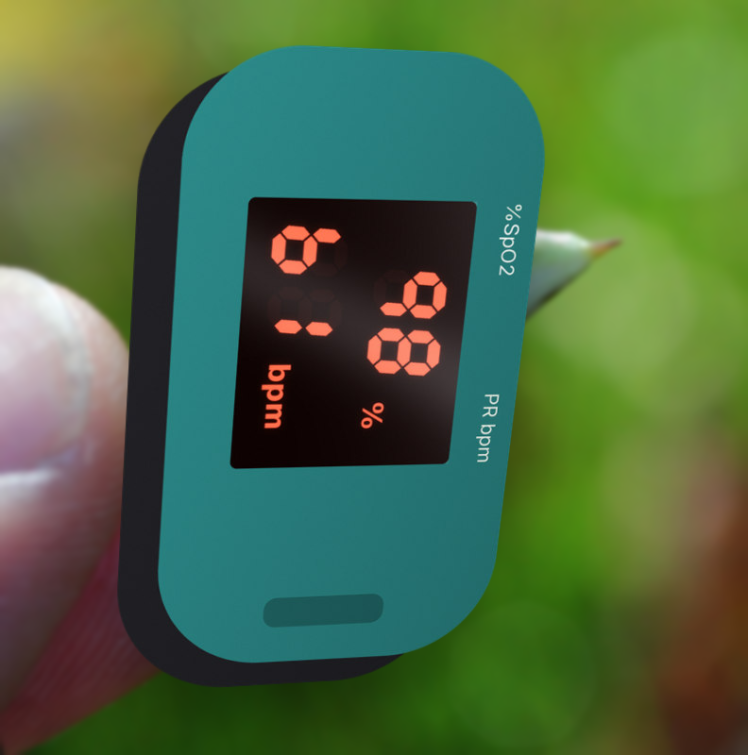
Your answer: 61 bpm
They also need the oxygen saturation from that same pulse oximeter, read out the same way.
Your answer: 98 %
